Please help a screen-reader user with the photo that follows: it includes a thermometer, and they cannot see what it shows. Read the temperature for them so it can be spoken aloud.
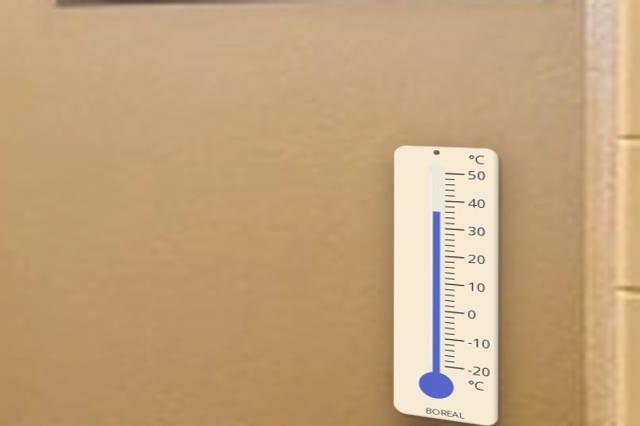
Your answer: 36 °C
